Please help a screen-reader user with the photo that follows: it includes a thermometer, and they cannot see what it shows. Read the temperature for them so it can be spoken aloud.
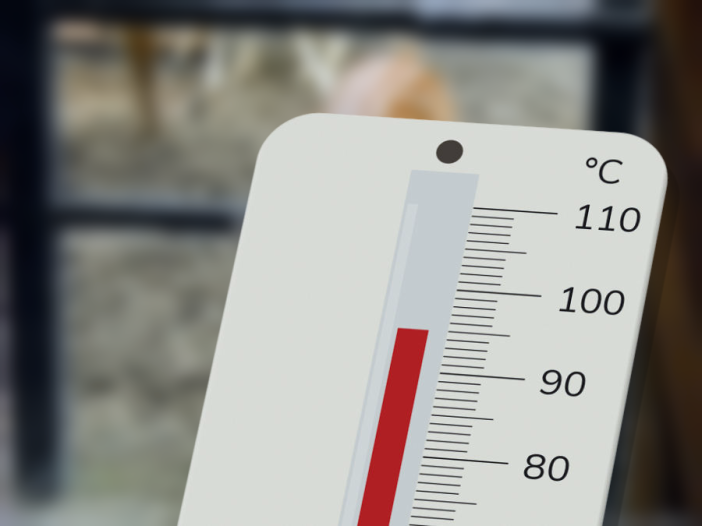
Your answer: 95 °C
